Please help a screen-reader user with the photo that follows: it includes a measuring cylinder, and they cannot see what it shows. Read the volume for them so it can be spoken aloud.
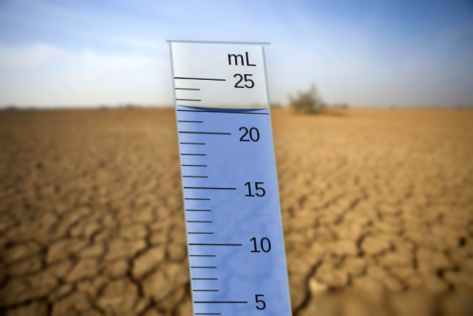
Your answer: 22 mL
